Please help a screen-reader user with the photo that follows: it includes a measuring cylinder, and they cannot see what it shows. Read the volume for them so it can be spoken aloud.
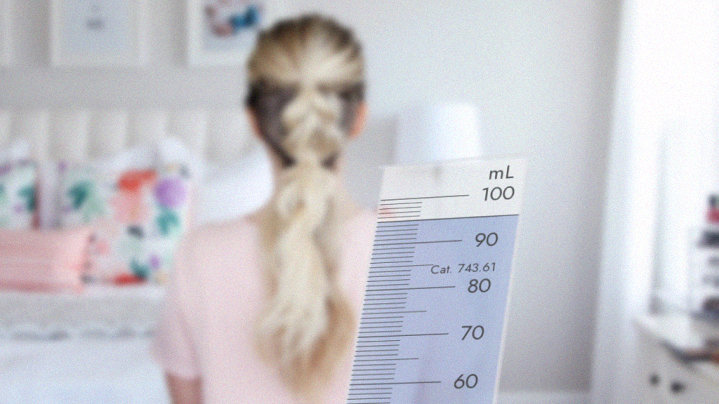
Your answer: 95 mL
